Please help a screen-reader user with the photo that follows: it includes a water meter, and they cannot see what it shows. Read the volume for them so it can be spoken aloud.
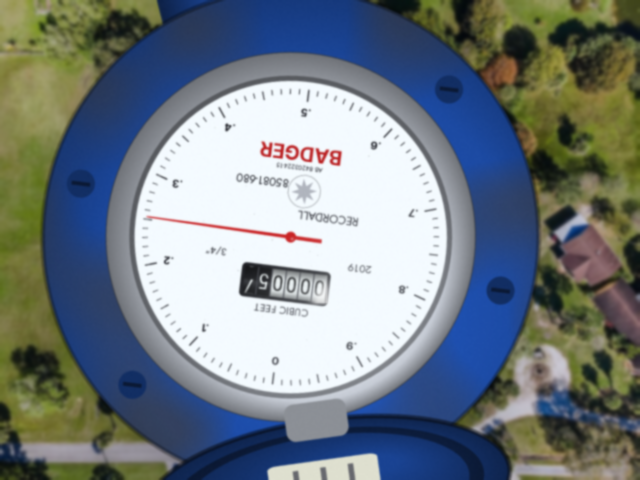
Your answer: 57.25 ft³
